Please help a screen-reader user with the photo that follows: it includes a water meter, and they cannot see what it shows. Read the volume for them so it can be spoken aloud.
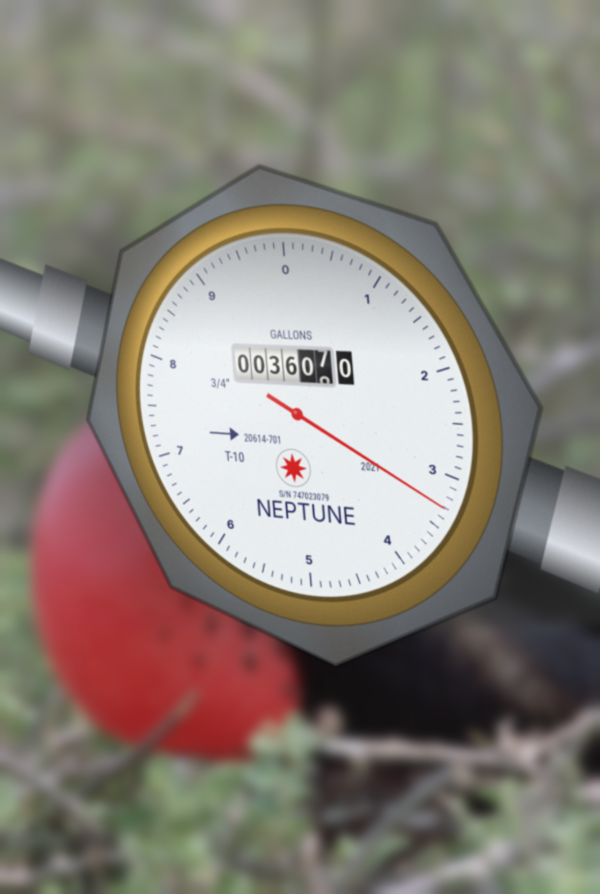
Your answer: 36073.3 gal
